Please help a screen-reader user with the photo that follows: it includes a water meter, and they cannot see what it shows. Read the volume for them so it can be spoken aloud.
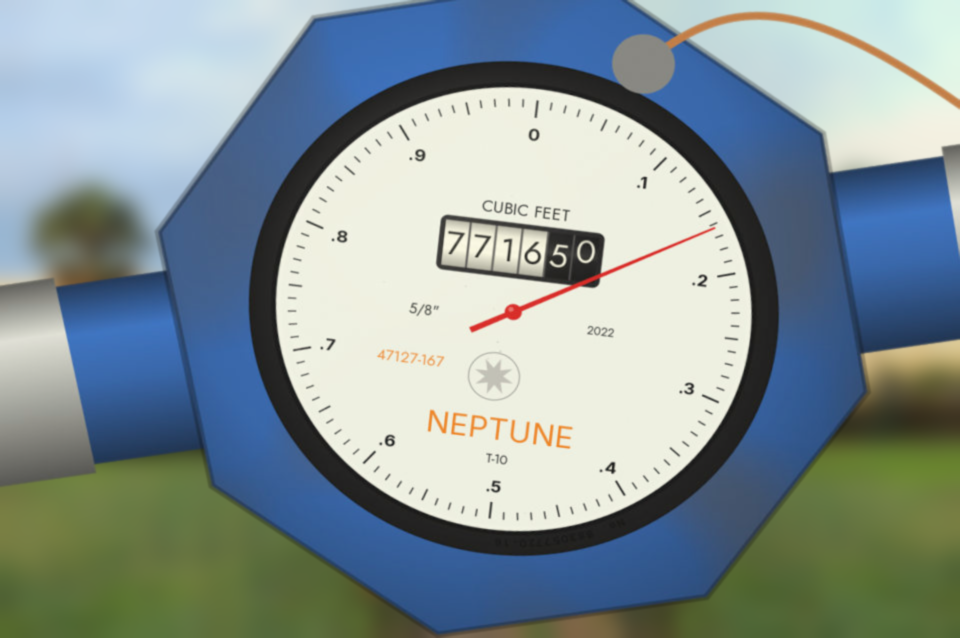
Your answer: 771650.16 ft³
